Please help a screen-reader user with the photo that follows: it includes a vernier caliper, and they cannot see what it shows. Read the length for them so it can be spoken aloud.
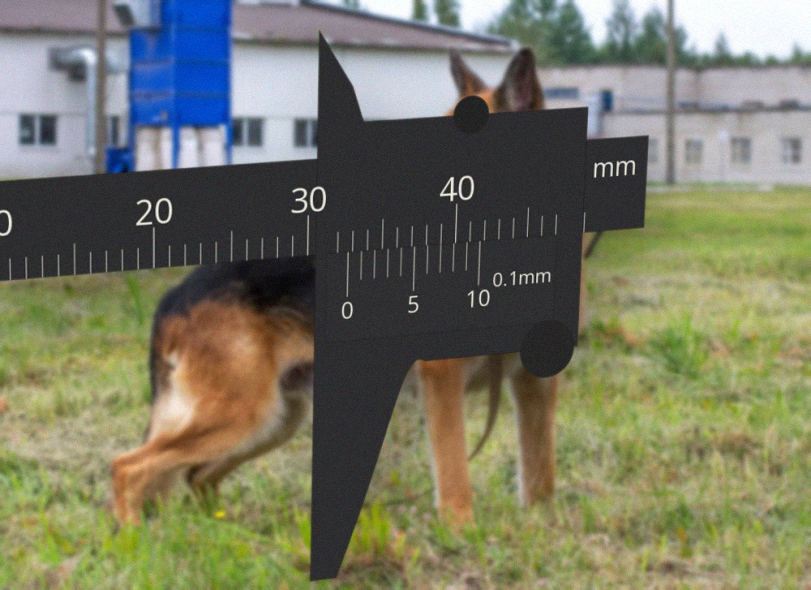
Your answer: 32.7 mm
